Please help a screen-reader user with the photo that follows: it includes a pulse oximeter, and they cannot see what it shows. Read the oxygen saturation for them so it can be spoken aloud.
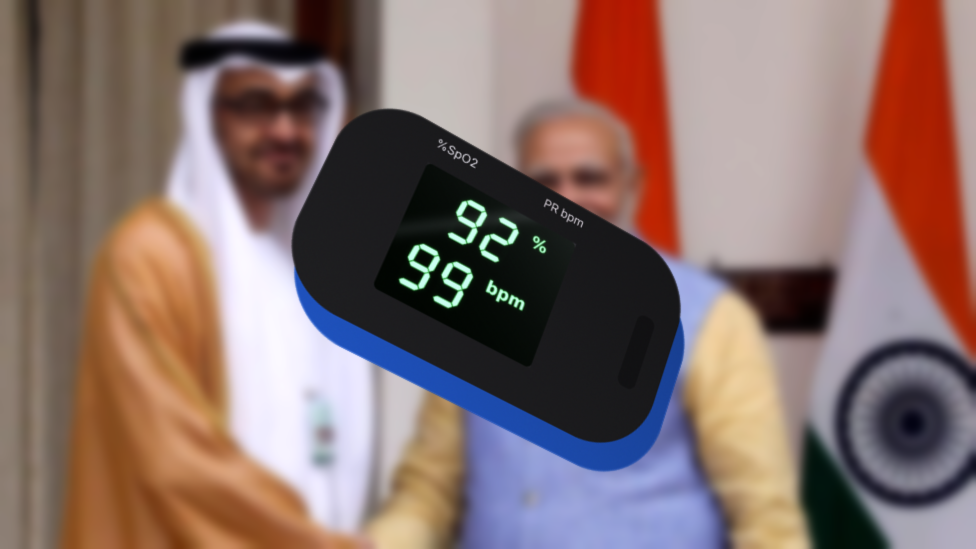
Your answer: 92 %
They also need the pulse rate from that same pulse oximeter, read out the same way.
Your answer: 99 bpm
